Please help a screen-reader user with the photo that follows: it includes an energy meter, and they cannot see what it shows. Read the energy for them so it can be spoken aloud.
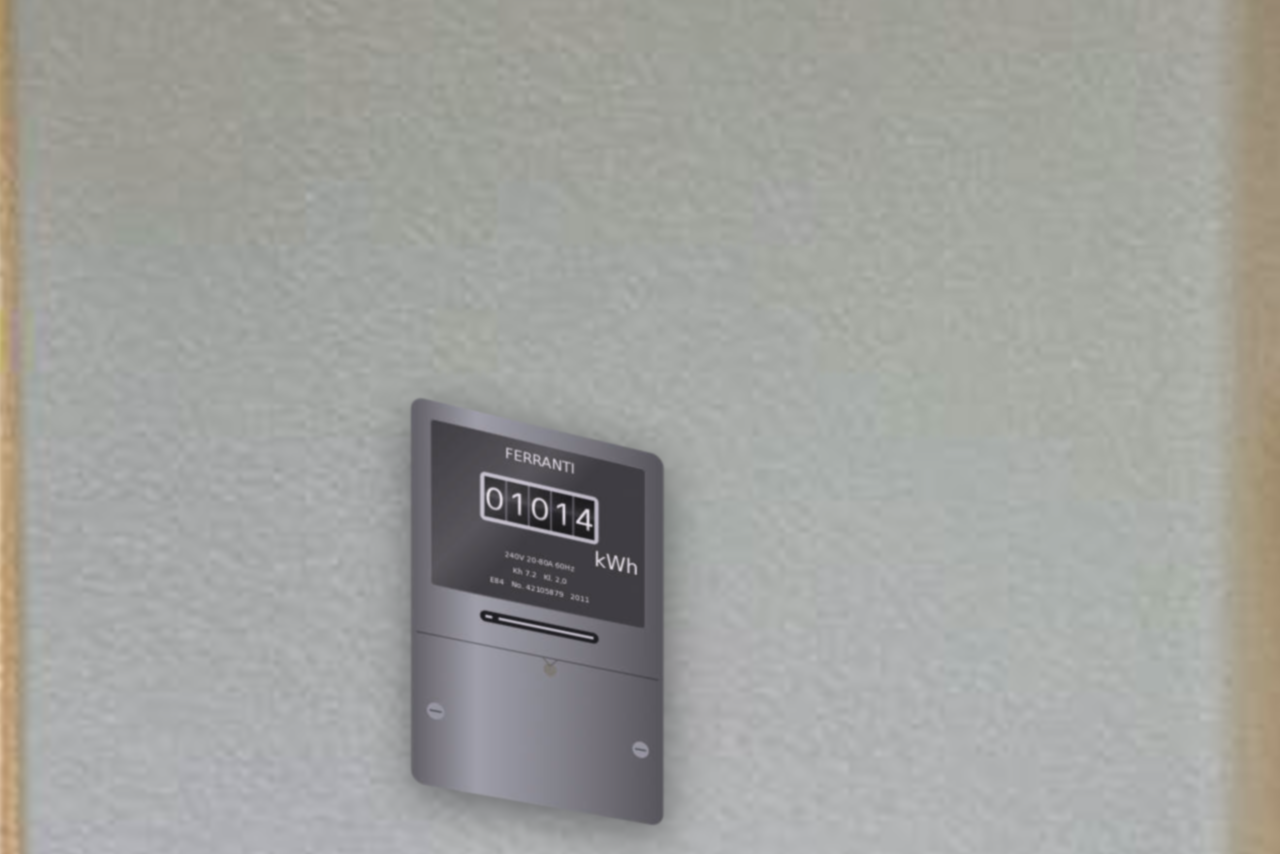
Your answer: 1014 kWh
